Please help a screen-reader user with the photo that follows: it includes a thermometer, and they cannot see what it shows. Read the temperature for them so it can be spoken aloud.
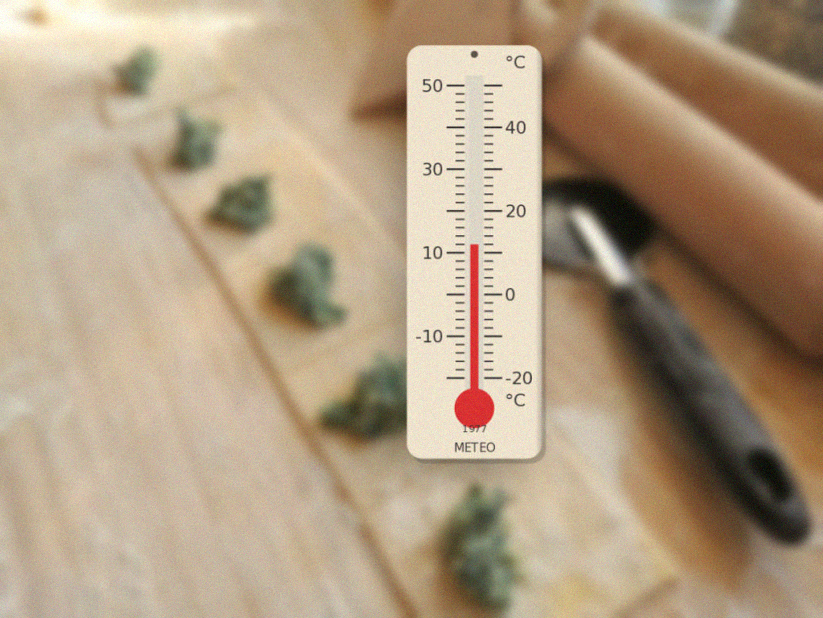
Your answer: 12 °C
